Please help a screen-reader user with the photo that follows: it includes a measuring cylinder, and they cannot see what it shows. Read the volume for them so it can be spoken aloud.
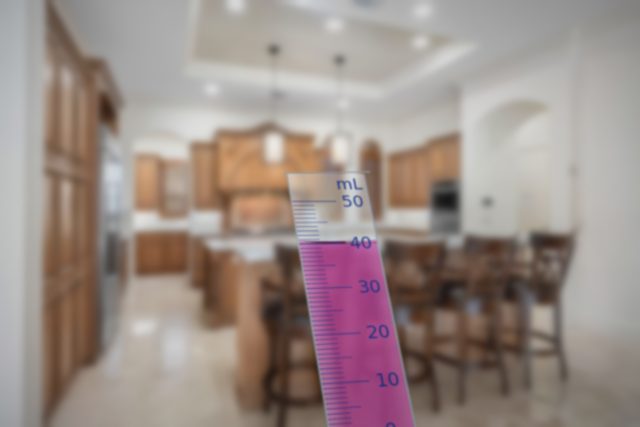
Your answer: 40 mL
